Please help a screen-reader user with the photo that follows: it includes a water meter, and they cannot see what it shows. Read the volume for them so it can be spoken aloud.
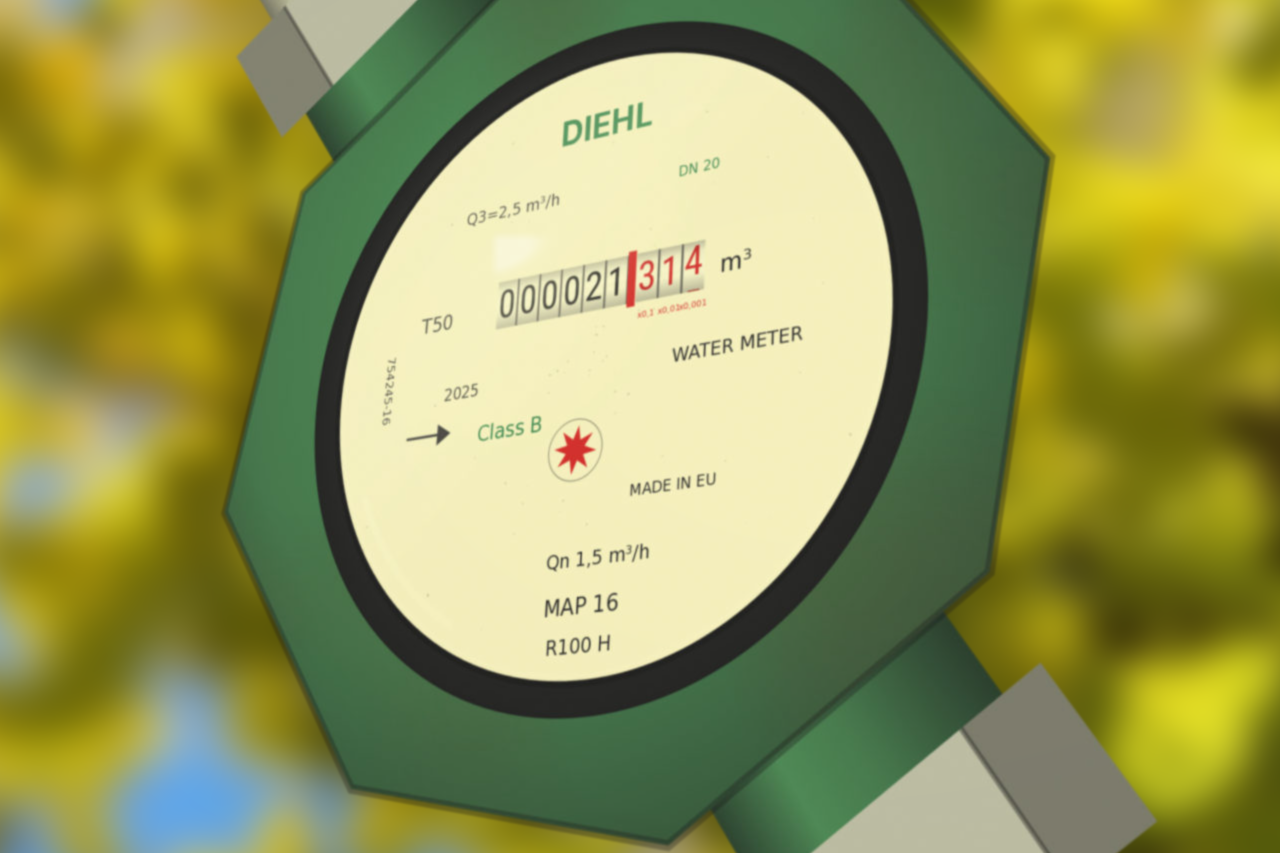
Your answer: 21.314 m³
